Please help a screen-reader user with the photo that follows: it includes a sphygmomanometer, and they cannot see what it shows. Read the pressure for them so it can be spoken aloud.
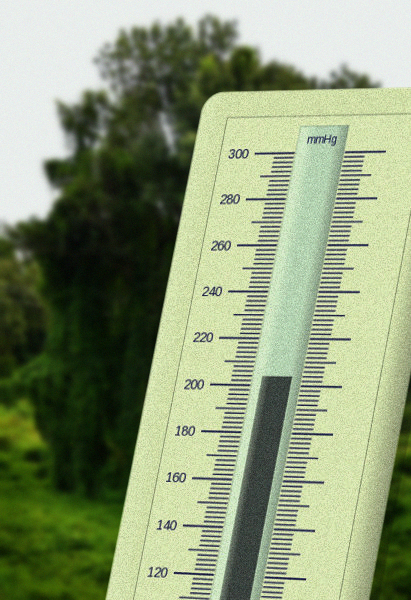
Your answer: 204 mmHg
